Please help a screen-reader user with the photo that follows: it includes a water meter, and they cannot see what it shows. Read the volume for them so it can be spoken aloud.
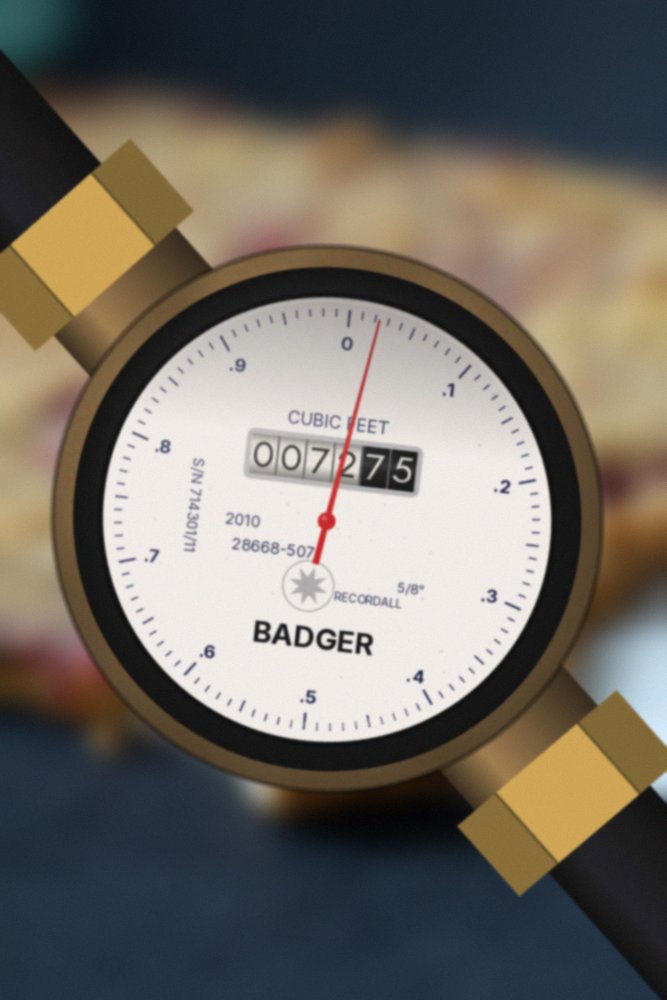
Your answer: 7275.02 ft³
